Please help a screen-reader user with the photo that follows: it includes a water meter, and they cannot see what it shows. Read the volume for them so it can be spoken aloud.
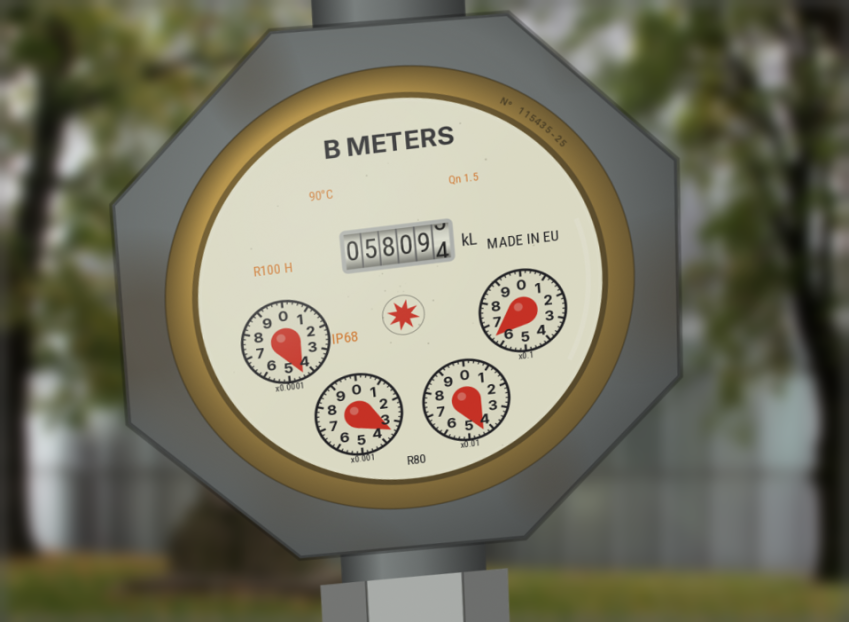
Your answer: 58093.6434 kL
